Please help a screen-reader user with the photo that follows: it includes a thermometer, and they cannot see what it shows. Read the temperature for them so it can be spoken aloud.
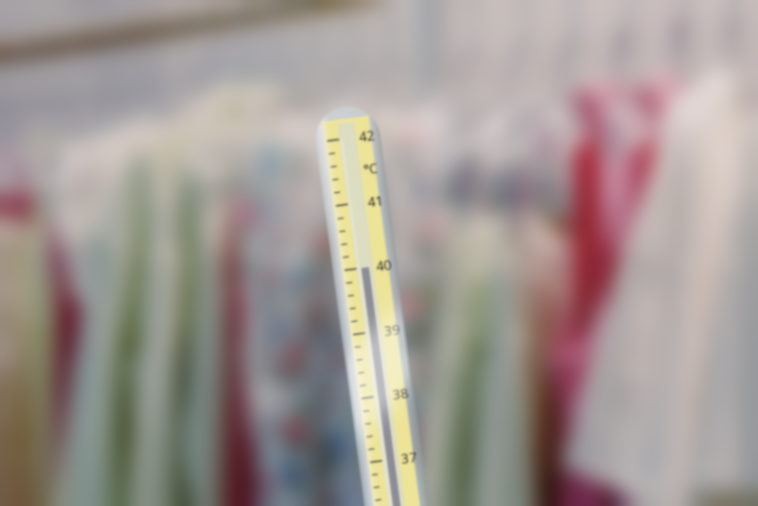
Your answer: 40 °C
